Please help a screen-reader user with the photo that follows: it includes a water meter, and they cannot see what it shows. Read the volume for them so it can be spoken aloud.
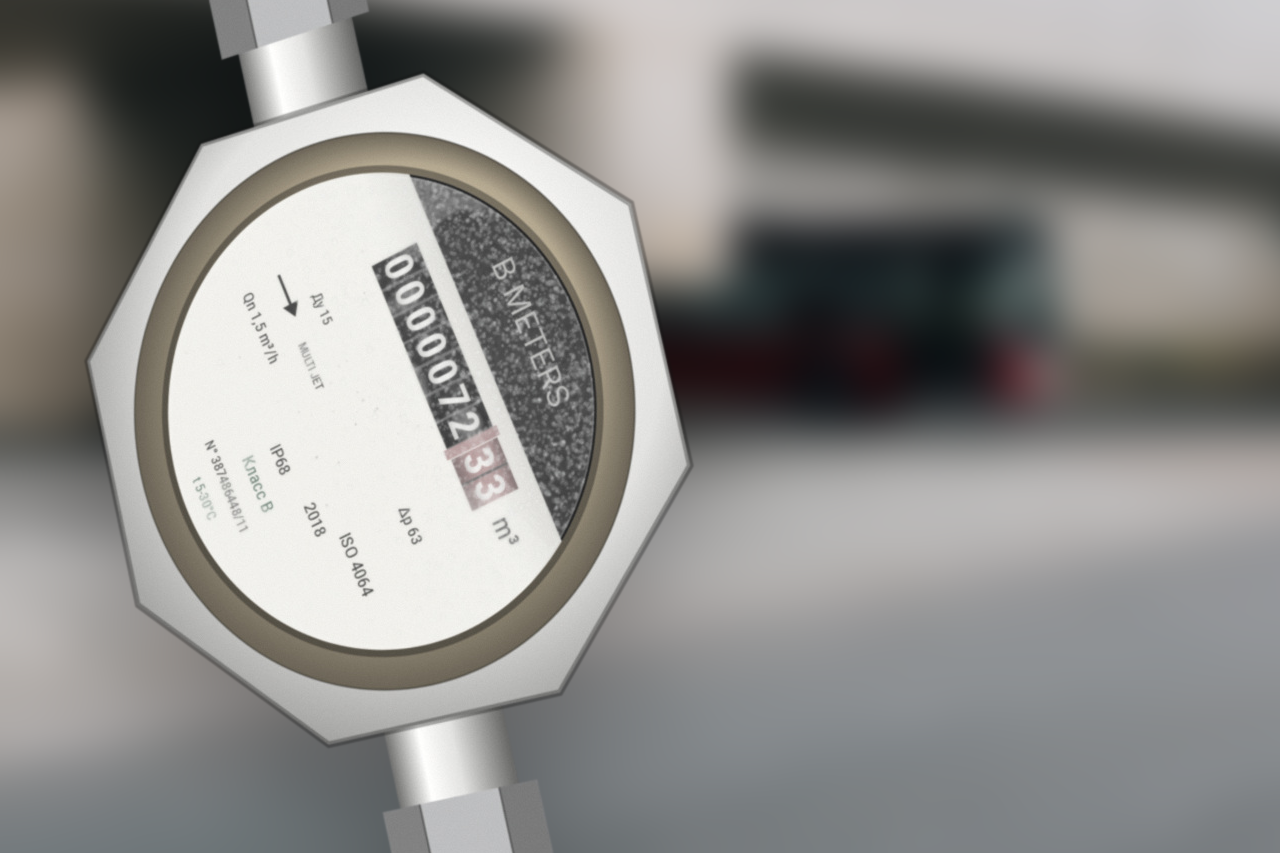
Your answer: 72.33 m³
